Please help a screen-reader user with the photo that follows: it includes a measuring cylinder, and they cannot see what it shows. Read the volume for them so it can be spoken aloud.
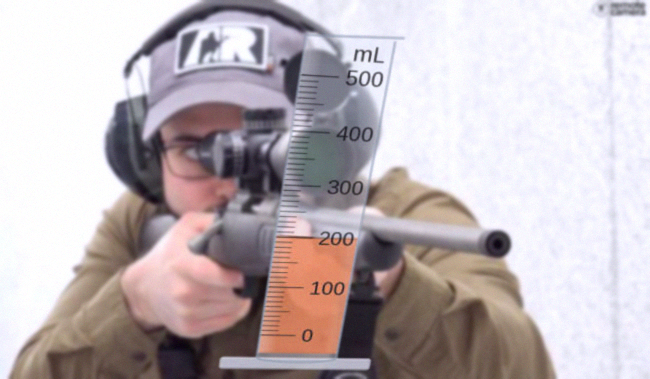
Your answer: 200 mL
